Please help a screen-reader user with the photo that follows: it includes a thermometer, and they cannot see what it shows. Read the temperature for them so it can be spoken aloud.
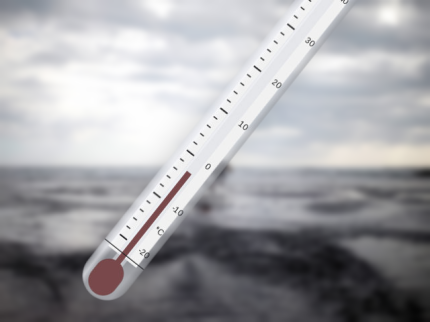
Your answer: -3 °C
